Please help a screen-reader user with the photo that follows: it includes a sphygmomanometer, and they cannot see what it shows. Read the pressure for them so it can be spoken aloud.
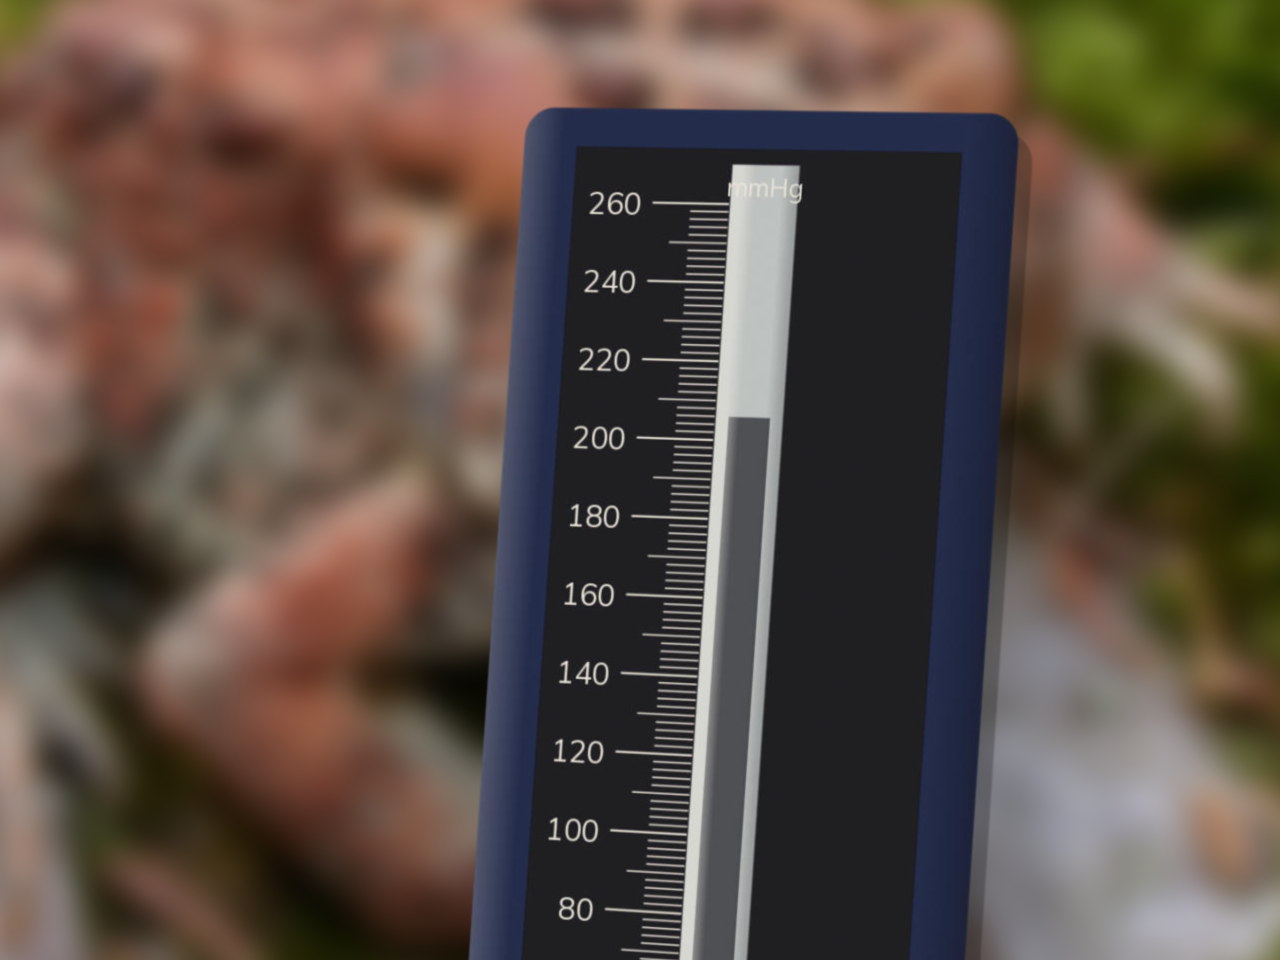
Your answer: 206 mmHg
